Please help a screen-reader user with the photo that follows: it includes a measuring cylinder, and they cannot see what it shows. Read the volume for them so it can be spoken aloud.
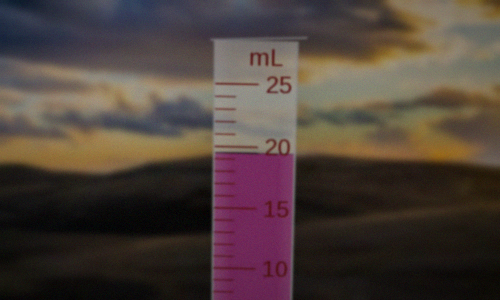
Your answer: 19.5 mL
